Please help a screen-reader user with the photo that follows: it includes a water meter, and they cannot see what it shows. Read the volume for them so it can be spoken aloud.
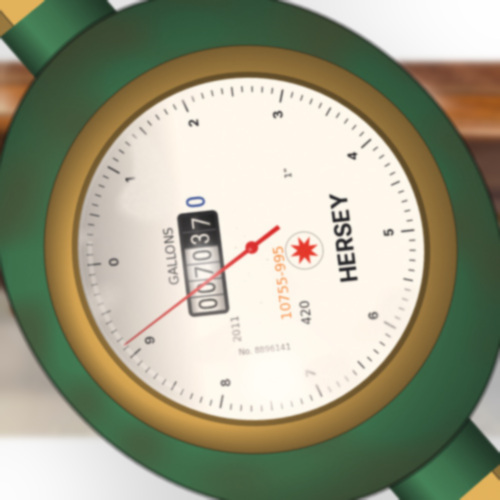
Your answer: 70369.1 gal
